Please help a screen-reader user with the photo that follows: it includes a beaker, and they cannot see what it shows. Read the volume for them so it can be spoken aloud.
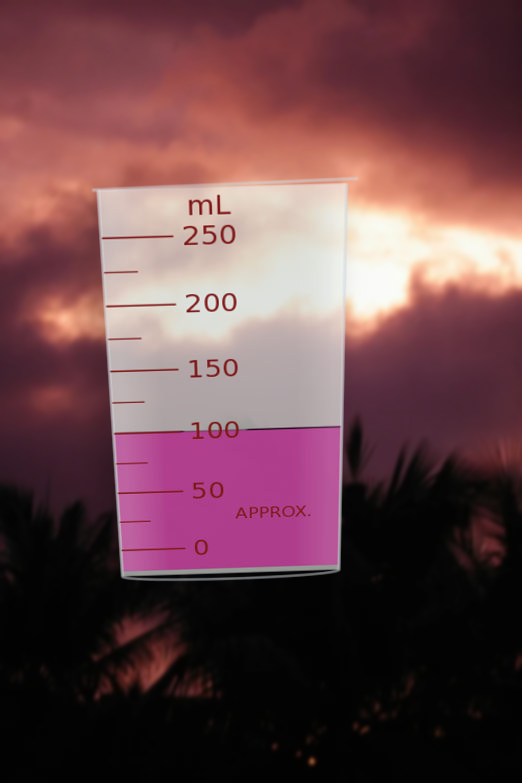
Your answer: 100 mL
